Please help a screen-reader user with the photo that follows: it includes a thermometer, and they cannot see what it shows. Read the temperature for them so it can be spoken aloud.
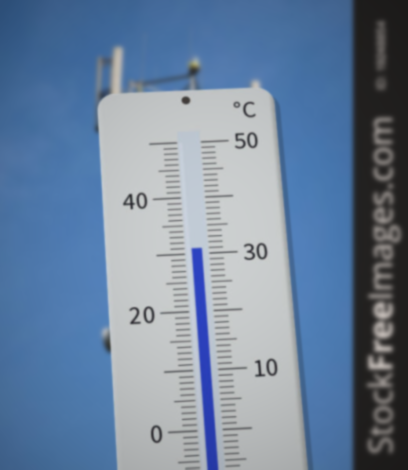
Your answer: 31 °C
